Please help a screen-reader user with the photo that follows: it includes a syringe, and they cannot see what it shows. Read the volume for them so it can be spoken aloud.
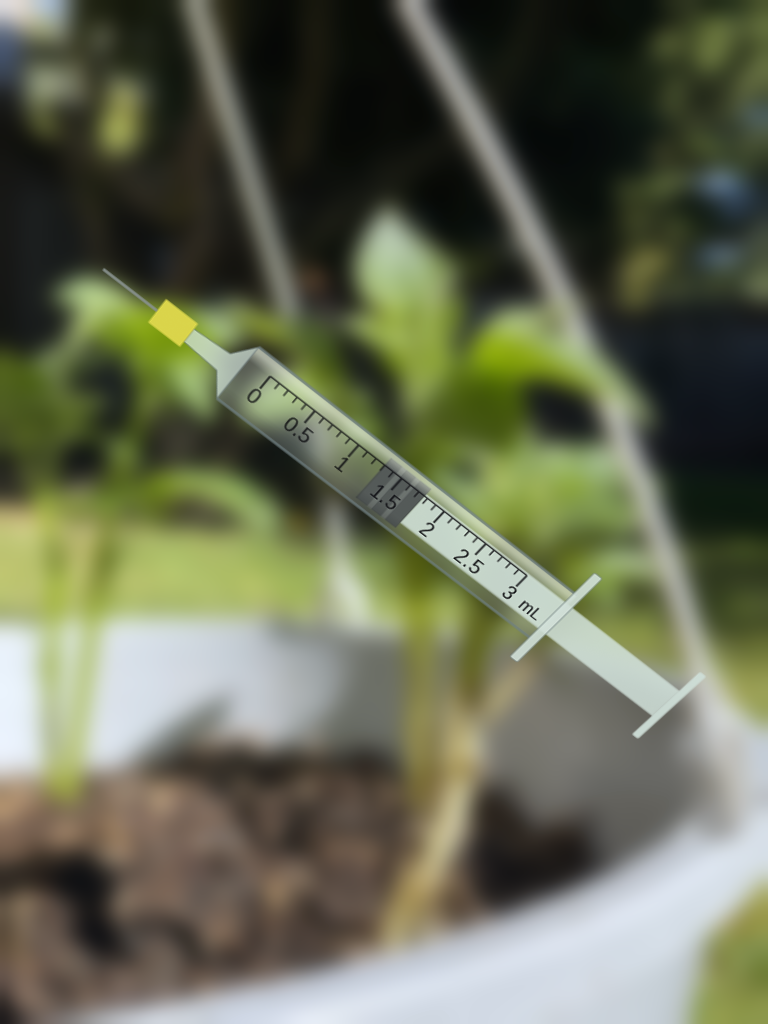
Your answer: 1.3 mL
